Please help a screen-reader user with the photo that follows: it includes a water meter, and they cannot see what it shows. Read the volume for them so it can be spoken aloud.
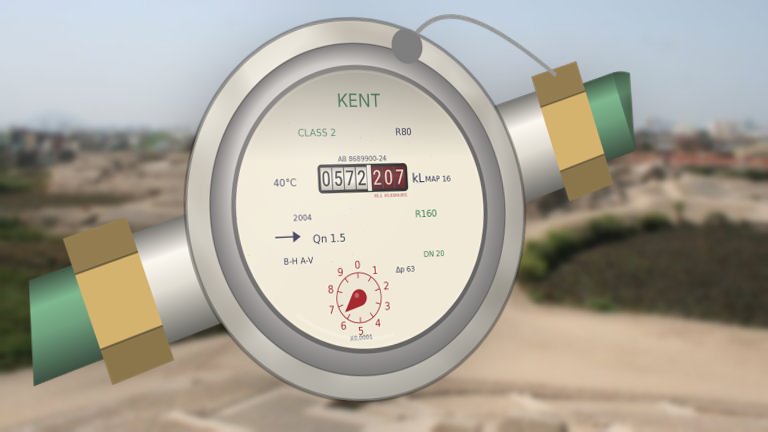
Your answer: 572.2076 kL
